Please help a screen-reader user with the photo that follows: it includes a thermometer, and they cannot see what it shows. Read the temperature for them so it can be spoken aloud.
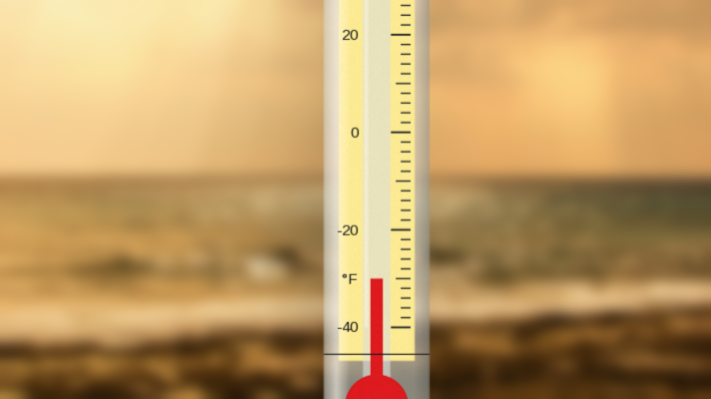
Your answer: -30 °F
